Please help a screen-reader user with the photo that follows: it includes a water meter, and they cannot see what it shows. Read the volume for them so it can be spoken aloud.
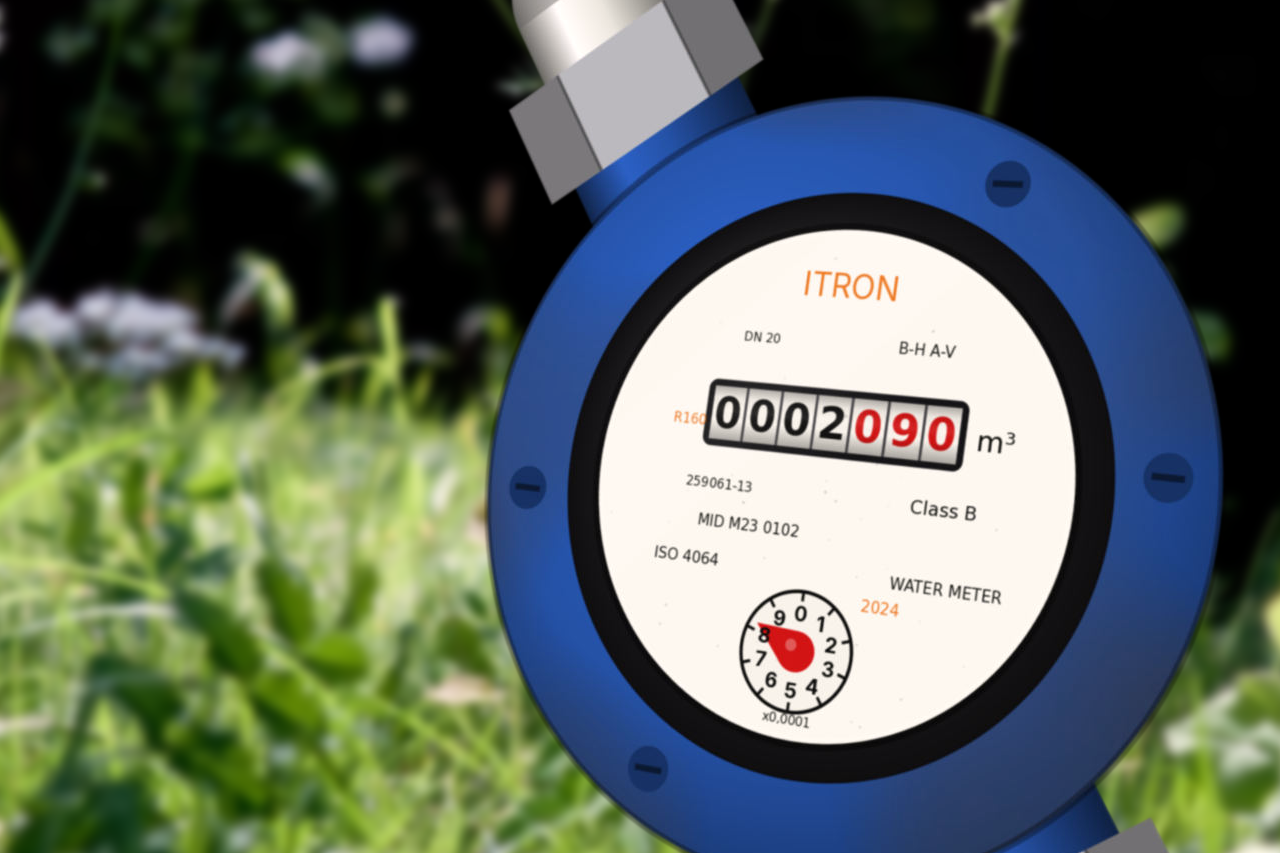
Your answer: 2.0908 m³
